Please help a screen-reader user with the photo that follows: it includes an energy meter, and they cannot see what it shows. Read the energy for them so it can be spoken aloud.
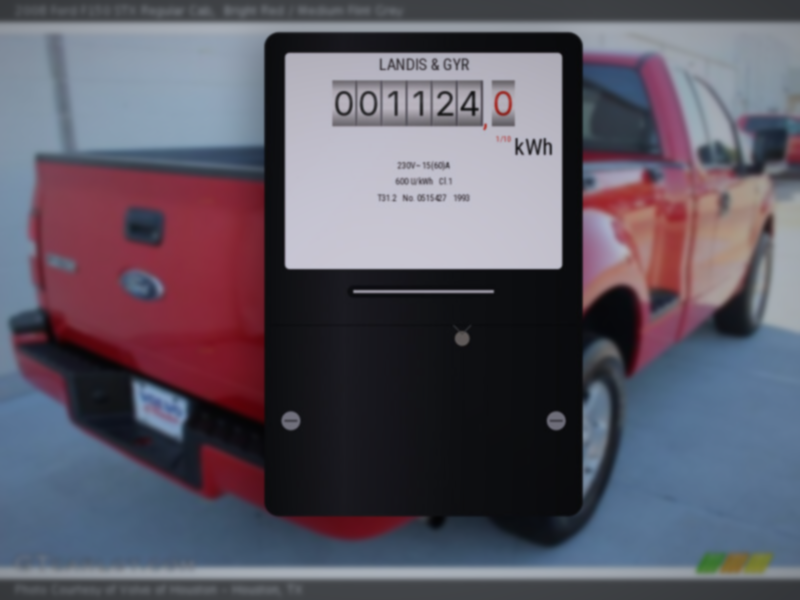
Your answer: 1124.0 kWh
